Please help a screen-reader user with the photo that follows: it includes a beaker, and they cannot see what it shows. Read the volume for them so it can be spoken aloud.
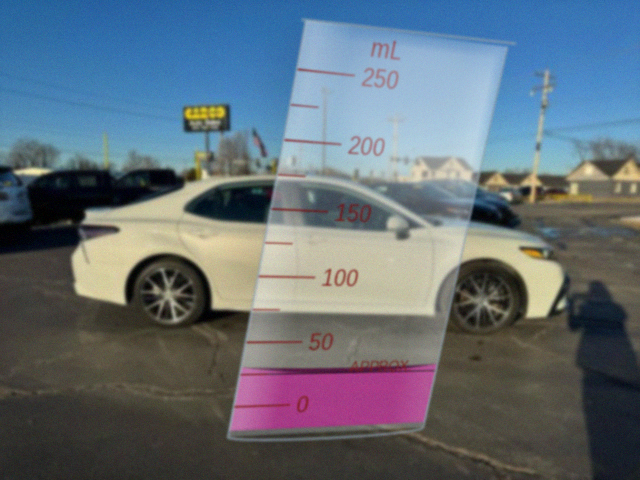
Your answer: 25 mL
